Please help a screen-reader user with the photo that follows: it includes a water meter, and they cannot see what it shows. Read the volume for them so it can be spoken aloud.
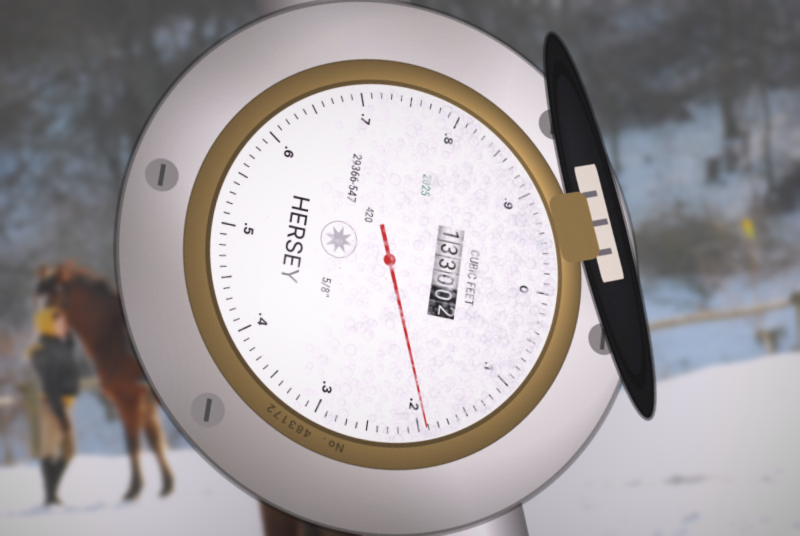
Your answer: 133002.19 ft³
